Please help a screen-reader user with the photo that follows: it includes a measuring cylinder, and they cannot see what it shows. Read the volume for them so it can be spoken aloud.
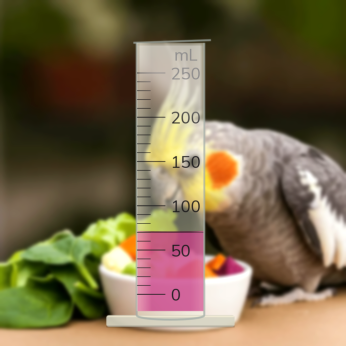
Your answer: 70 mL
